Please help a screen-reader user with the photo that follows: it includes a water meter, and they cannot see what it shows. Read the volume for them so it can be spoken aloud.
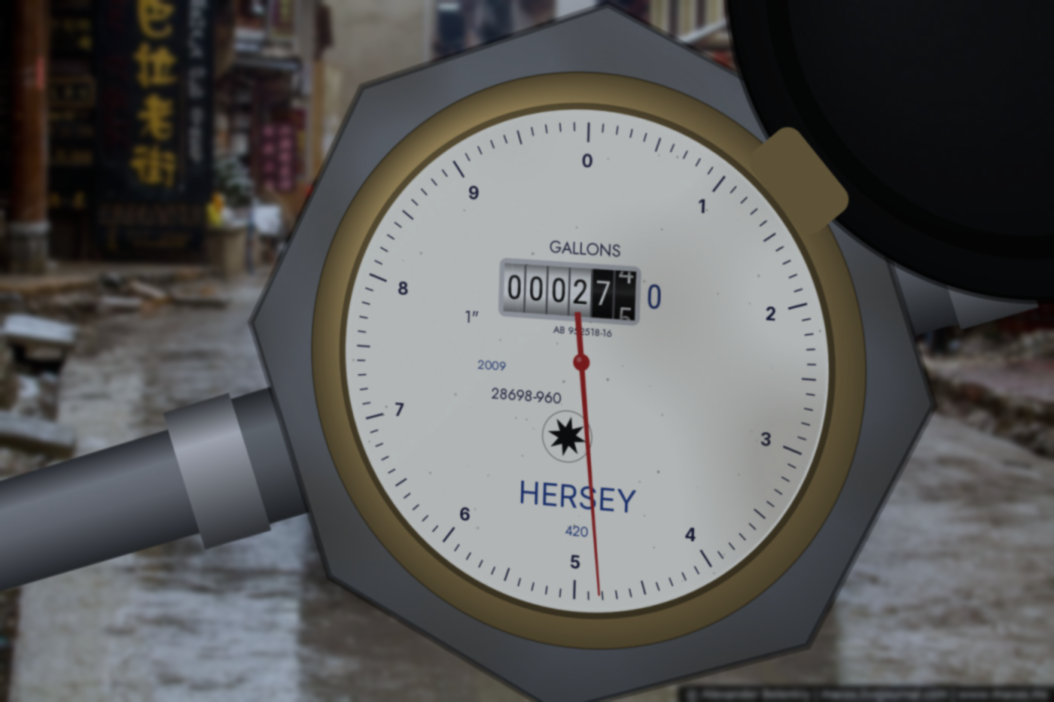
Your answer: 2744.8 gal
